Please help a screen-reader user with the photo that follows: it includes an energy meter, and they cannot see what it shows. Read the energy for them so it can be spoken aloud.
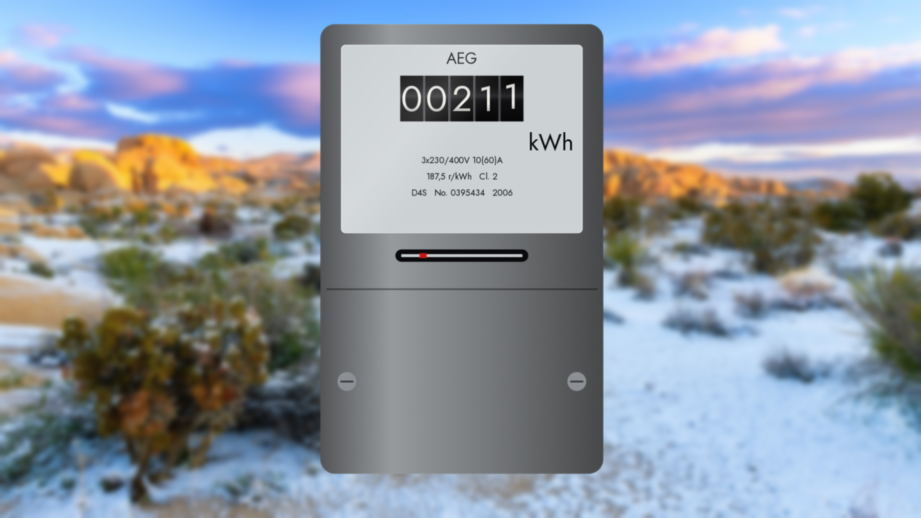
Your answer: 211 kWh
